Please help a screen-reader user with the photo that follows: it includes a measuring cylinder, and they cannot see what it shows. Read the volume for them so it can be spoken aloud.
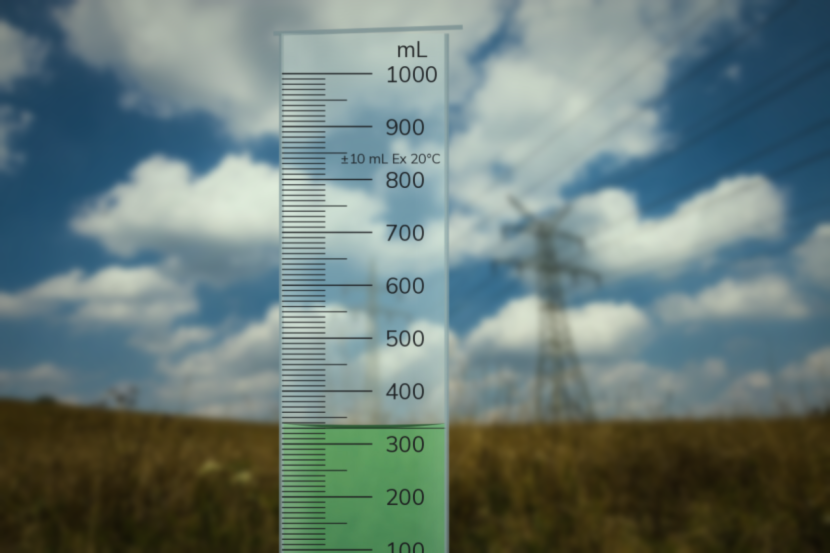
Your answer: 330 mL
